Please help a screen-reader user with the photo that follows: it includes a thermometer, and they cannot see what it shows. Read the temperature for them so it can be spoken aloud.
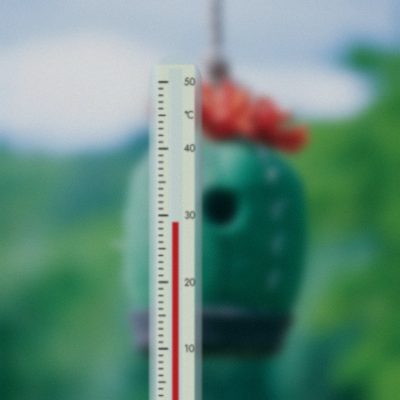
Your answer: 29 °C
